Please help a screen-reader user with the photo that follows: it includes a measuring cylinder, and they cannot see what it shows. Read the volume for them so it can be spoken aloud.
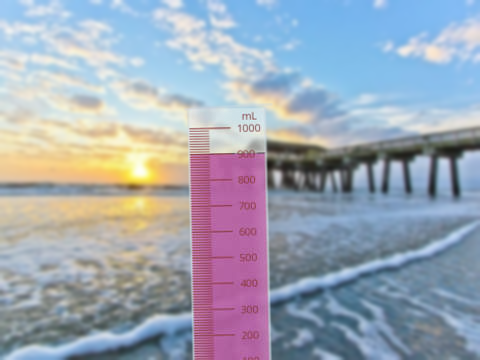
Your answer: 900 mL
